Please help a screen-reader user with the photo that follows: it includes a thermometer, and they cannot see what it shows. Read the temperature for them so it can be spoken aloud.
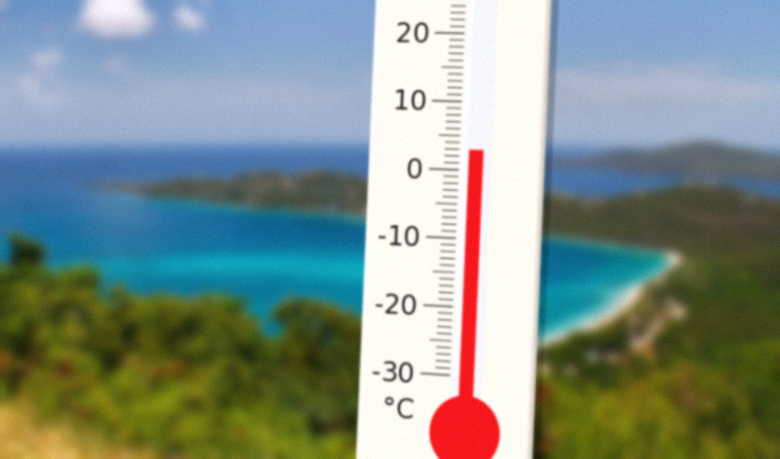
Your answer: 3 °C
